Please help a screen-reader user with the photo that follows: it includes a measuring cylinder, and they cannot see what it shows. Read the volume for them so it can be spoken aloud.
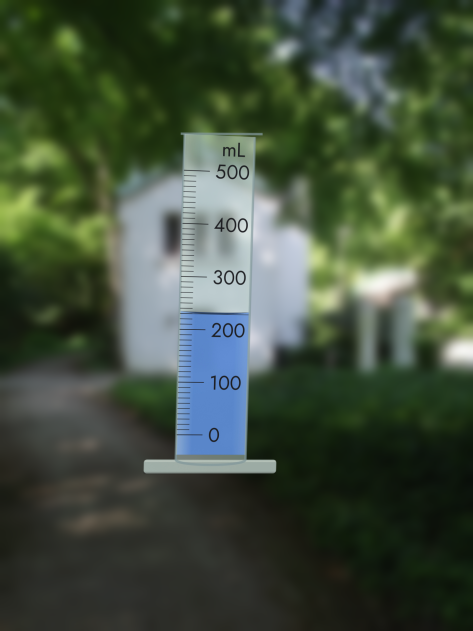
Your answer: 230 mL
